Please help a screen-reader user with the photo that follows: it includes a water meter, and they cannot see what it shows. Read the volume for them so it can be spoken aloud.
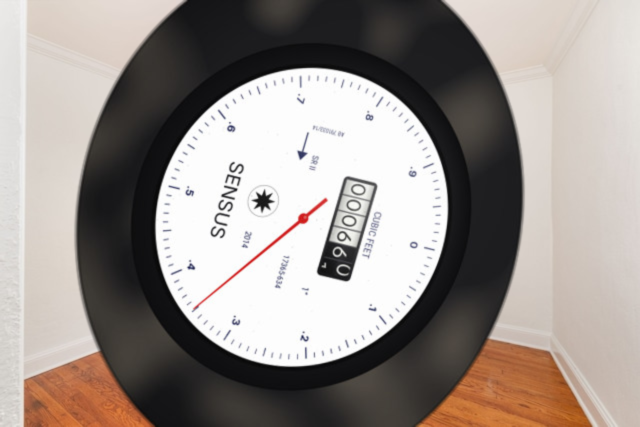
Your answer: 660.35 ft³
